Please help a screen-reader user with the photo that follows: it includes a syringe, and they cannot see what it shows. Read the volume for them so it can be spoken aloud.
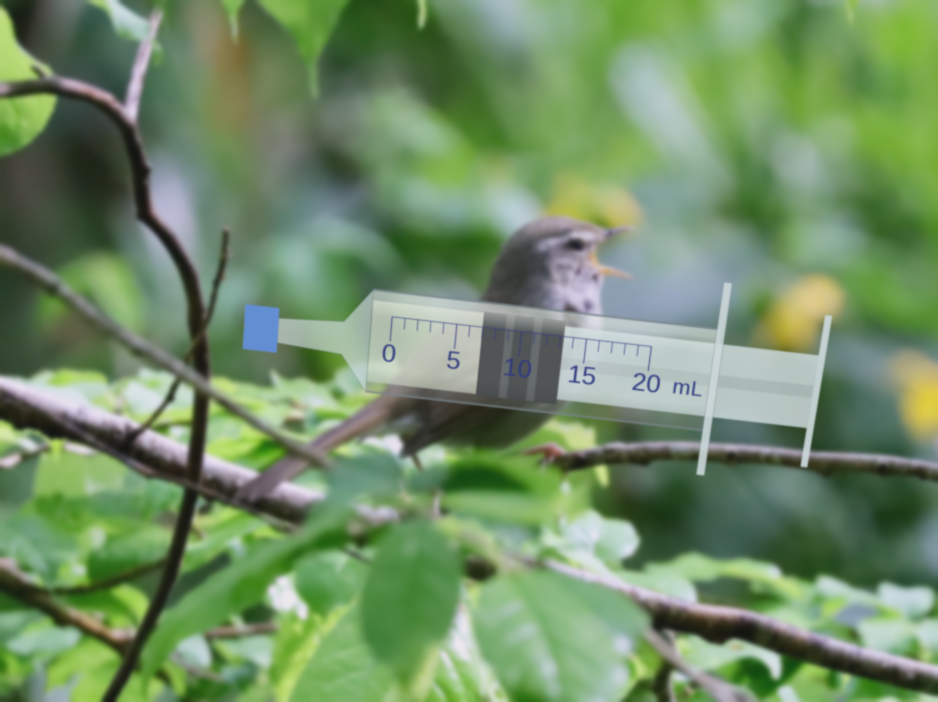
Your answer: 7 mL
